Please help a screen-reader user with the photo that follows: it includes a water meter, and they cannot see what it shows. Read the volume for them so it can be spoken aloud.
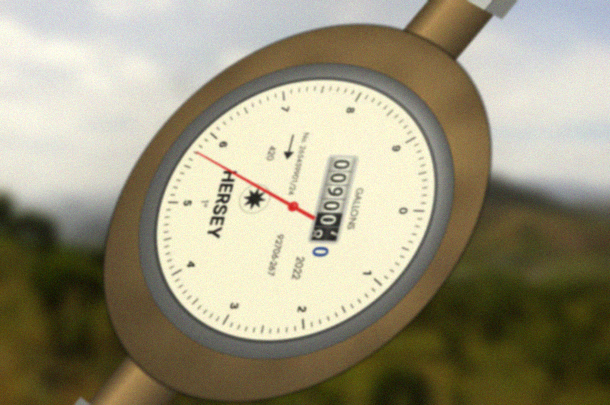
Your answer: 90075.7 gal
